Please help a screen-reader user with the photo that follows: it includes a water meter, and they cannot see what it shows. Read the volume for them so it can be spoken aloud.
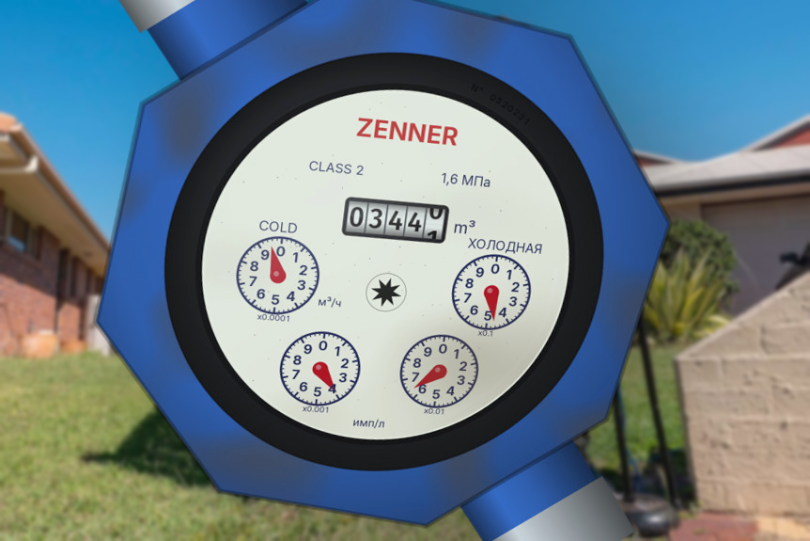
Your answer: 3440.4639 m³
